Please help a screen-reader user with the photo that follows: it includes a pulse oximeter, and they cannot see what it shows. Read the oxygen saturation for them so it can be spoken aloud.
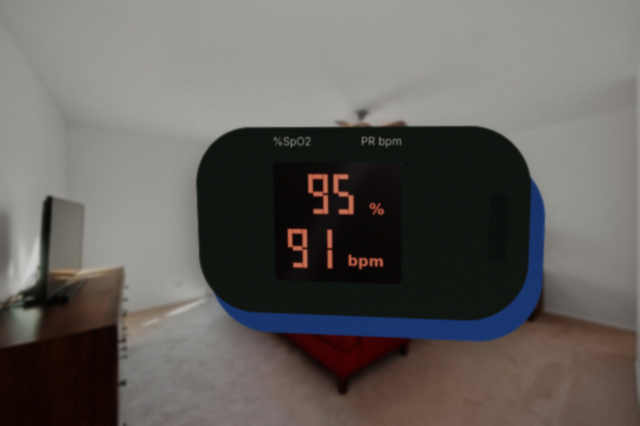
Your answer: 95 %
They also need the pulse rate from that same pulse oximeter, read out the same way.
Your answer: 91 bpm
